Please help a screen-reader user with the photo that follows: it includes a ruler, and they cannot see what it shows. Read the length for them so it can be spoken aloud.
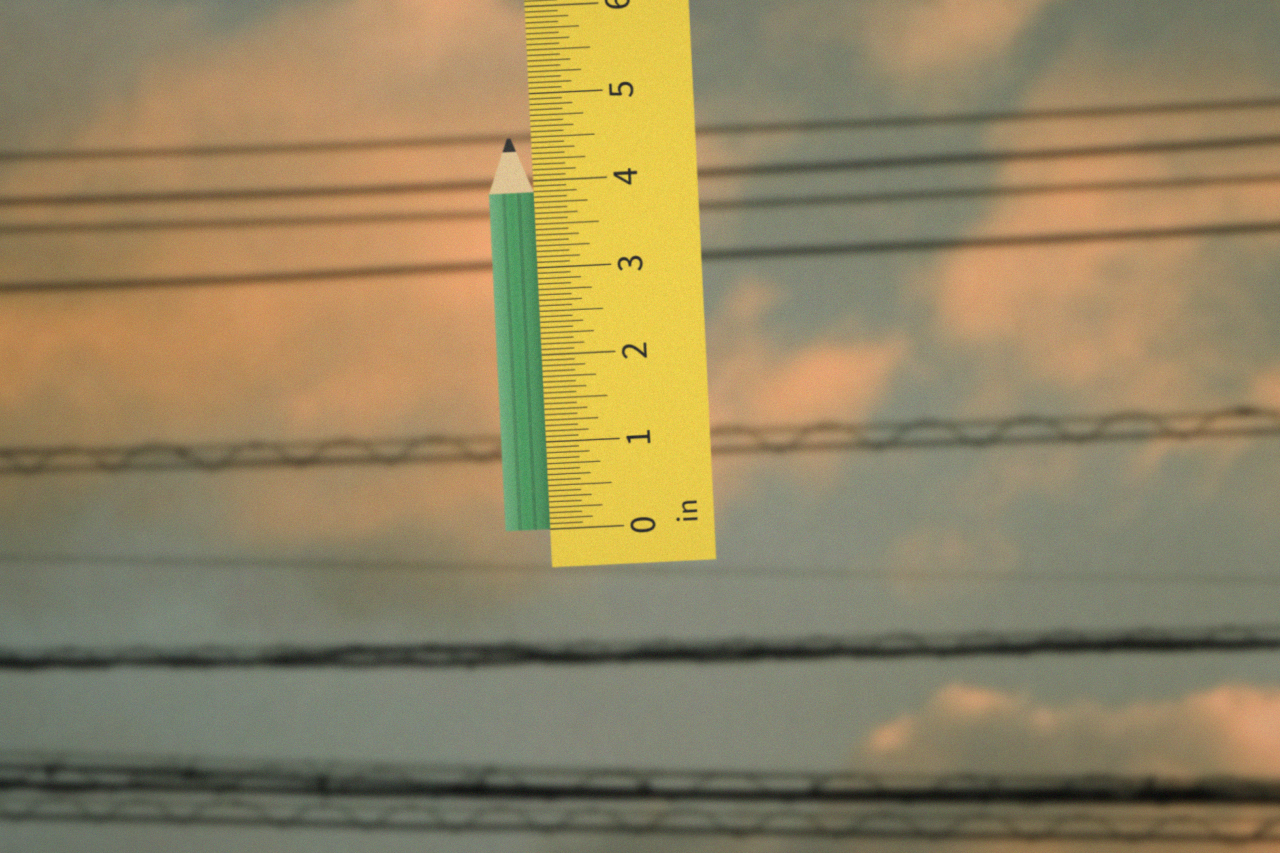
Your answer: 4.5 in
